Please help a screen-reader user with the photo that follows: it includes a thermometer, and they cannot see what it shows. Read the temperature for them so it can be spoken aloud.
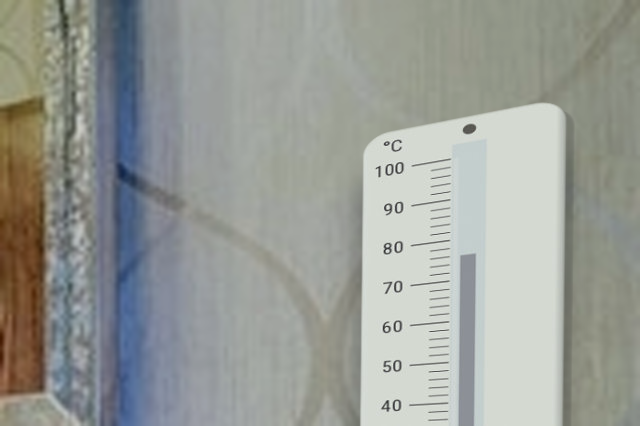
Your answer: 76 °C
